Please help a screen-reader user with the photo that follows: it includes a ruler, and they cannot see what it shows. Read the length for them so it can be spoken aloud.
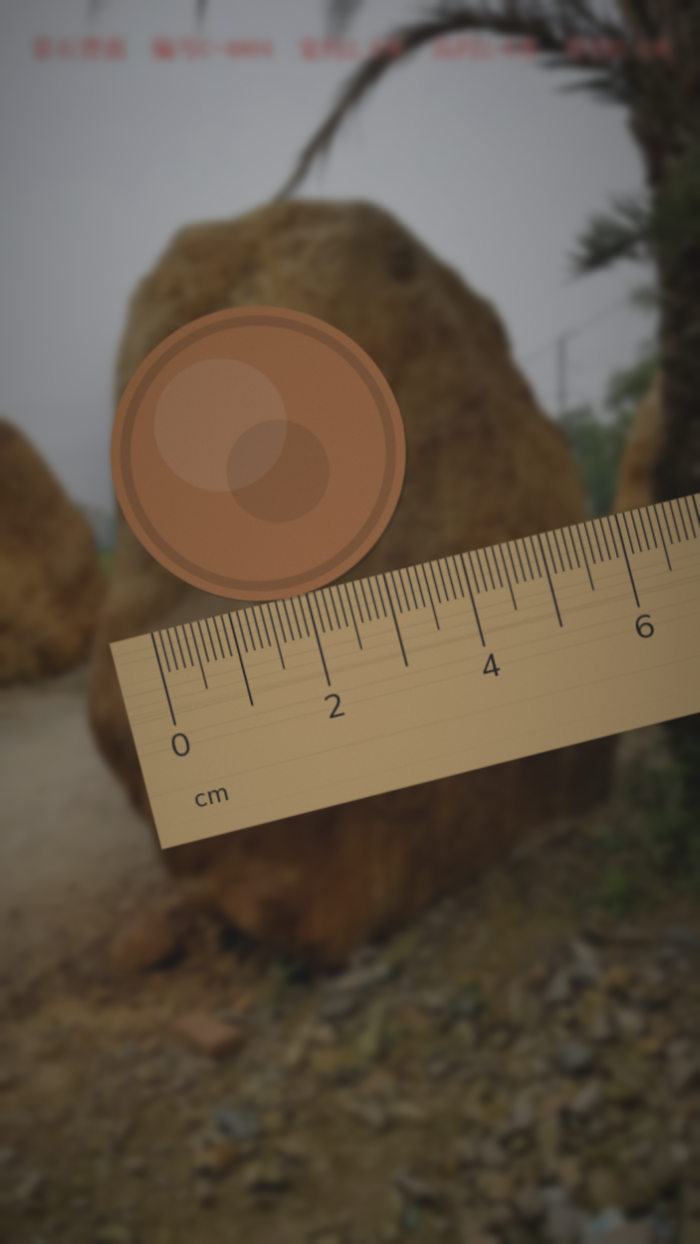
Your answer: 3.7 cm
